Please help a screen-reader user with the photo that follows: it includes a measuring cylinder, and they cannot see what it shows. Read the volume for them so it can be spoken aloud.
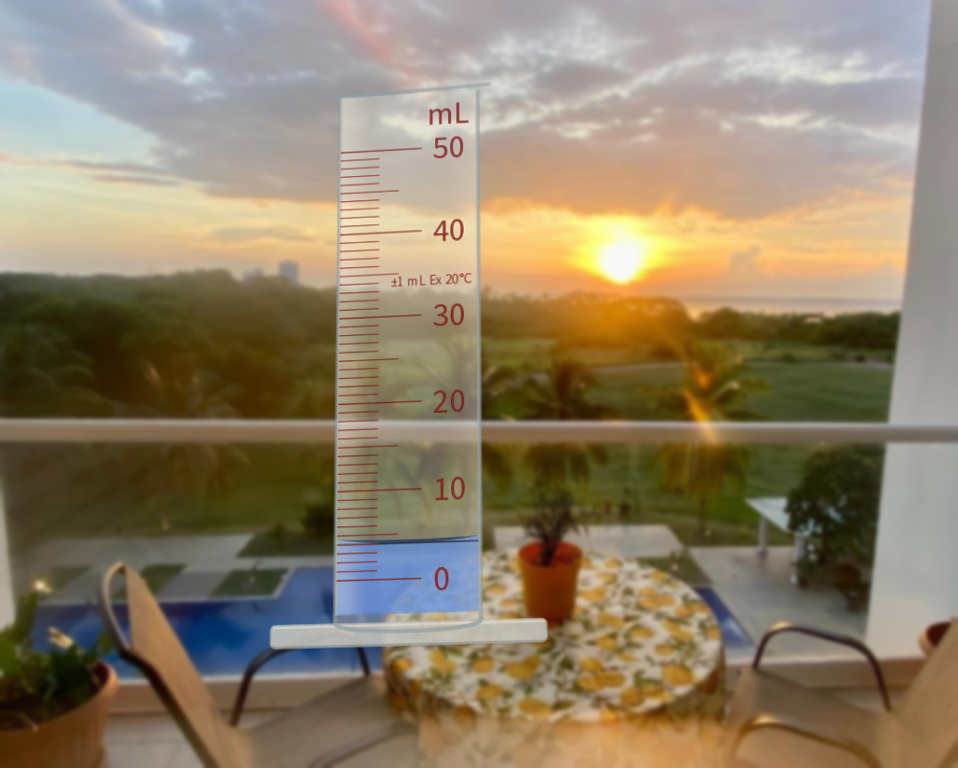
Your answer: 4 mL
